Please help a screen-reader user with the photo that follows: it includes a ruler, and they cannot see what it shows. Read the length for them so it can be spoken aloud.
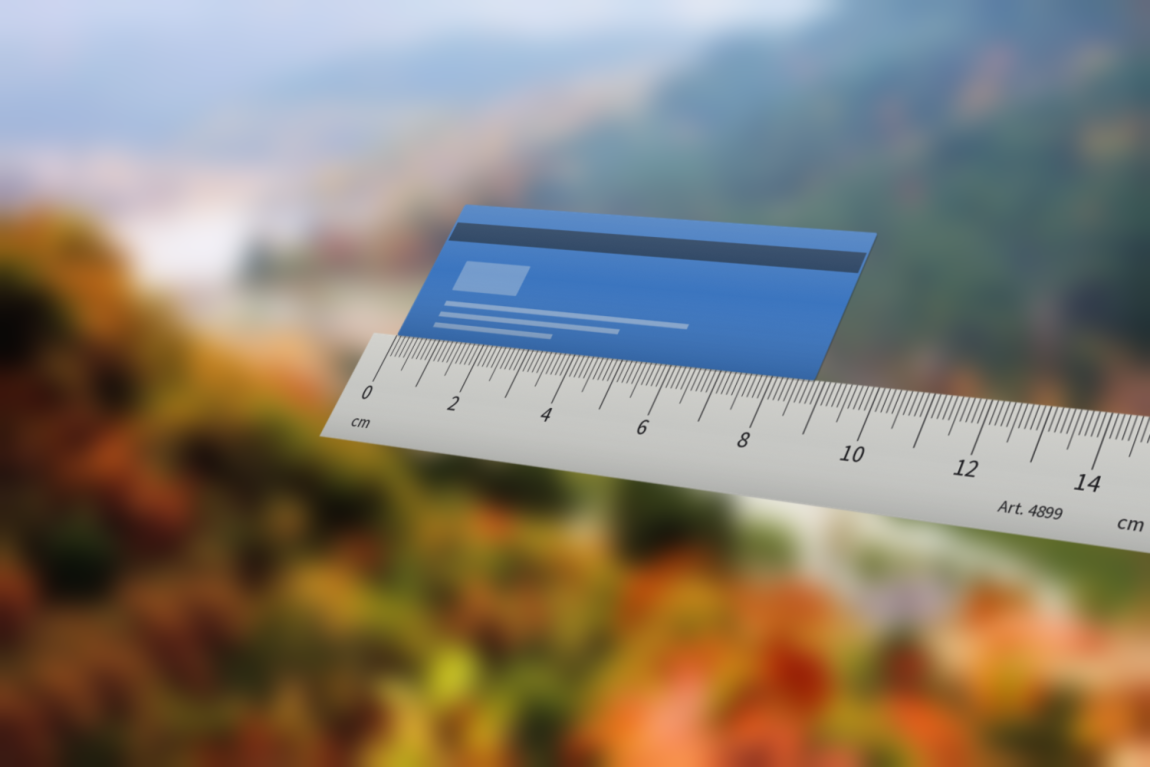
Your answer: 8.8 cm
